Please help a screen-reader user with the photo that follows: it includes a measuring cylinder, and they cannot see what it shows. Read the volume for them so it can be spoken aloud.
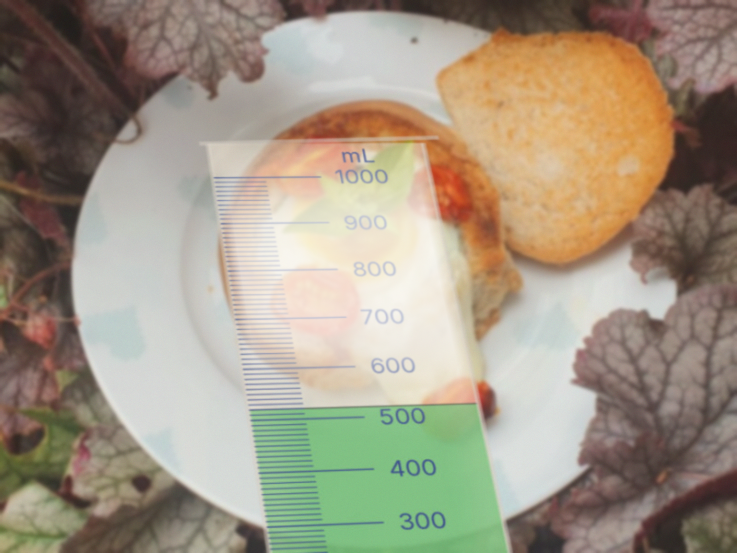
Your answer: 520 mL
